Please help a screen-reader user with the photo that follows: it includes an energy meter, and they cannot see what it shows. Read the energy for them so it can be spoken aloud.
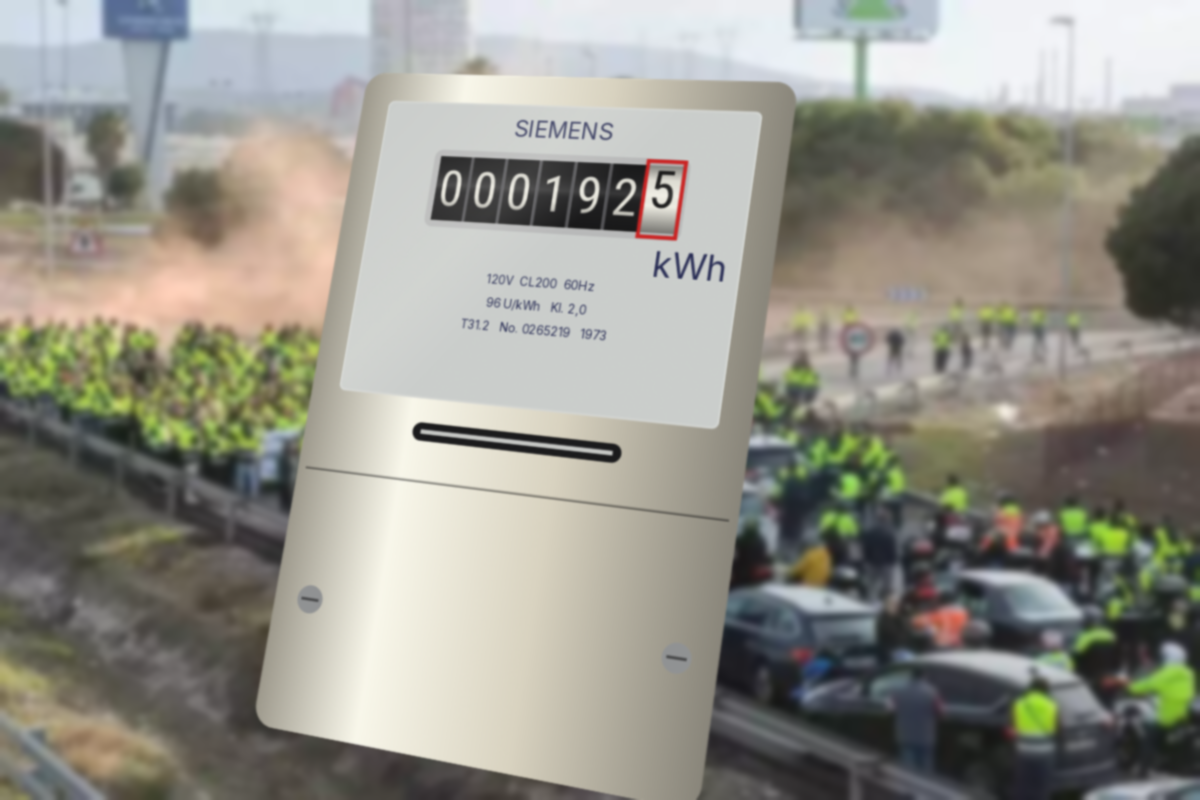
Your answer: 192.5 kWh
